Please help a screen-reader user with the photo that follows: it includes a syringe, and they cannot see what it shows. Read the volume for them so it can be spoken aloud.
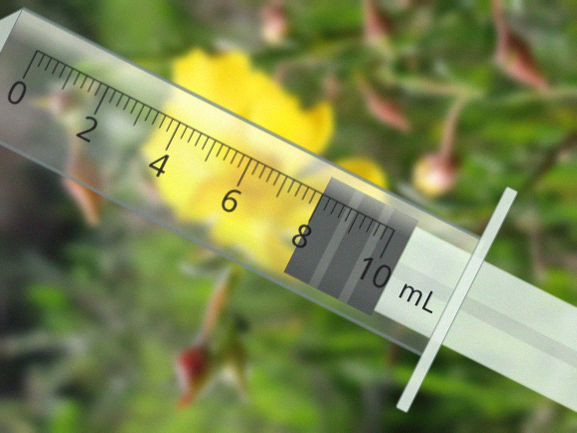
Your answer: 8 mL
